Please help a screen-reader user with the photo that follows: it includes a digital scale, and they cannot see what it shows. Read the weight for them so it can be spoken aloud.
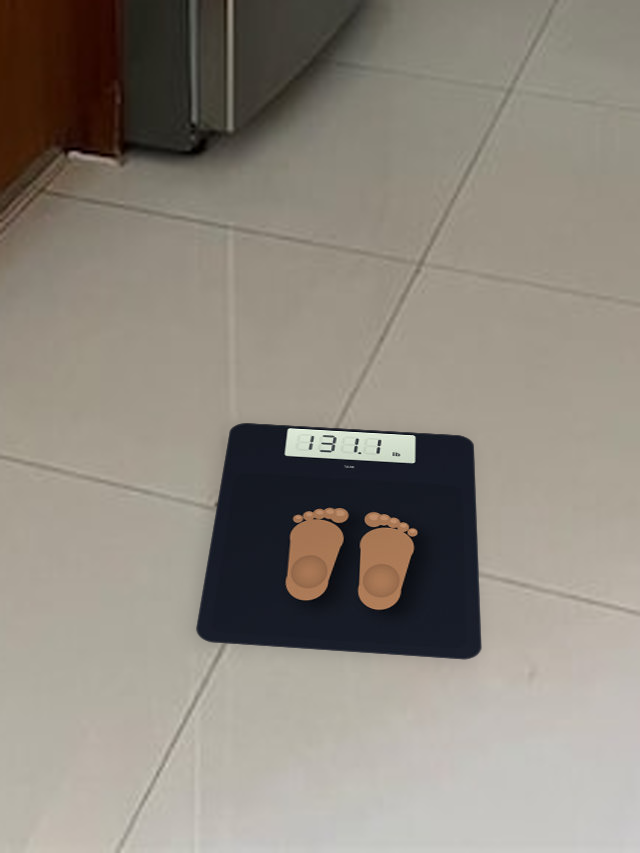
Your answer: 131.1 lb
